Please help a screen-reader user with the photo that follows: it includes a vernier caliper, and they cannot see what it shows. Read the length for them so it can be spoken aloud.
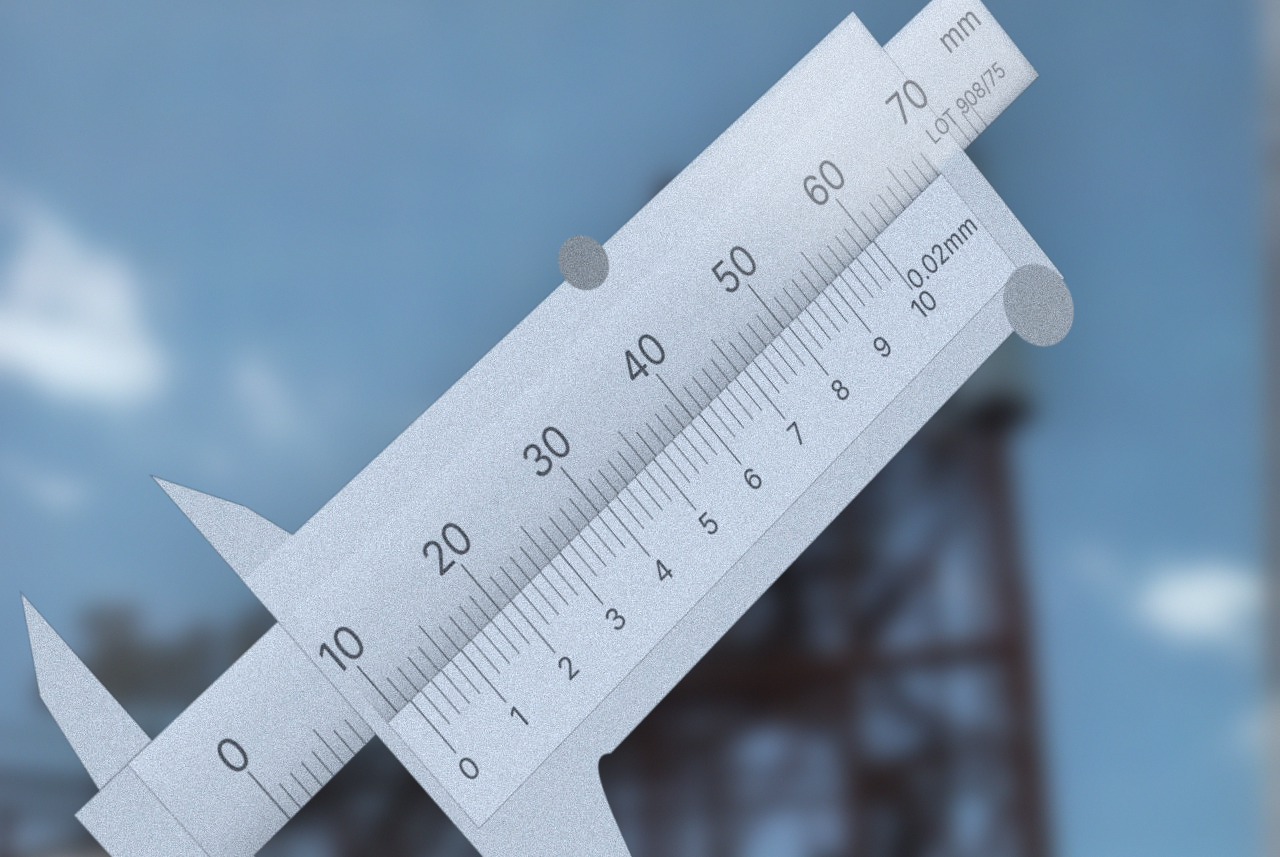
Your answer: 11.2 mm
